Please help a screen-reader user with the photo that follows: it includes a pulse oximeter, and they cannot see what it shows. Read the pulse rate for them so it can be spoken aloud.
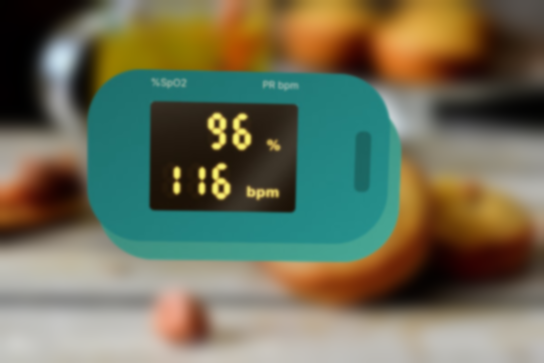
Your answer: 116 bpm
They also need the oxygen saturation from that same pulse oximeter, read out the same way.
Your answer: 96 %
